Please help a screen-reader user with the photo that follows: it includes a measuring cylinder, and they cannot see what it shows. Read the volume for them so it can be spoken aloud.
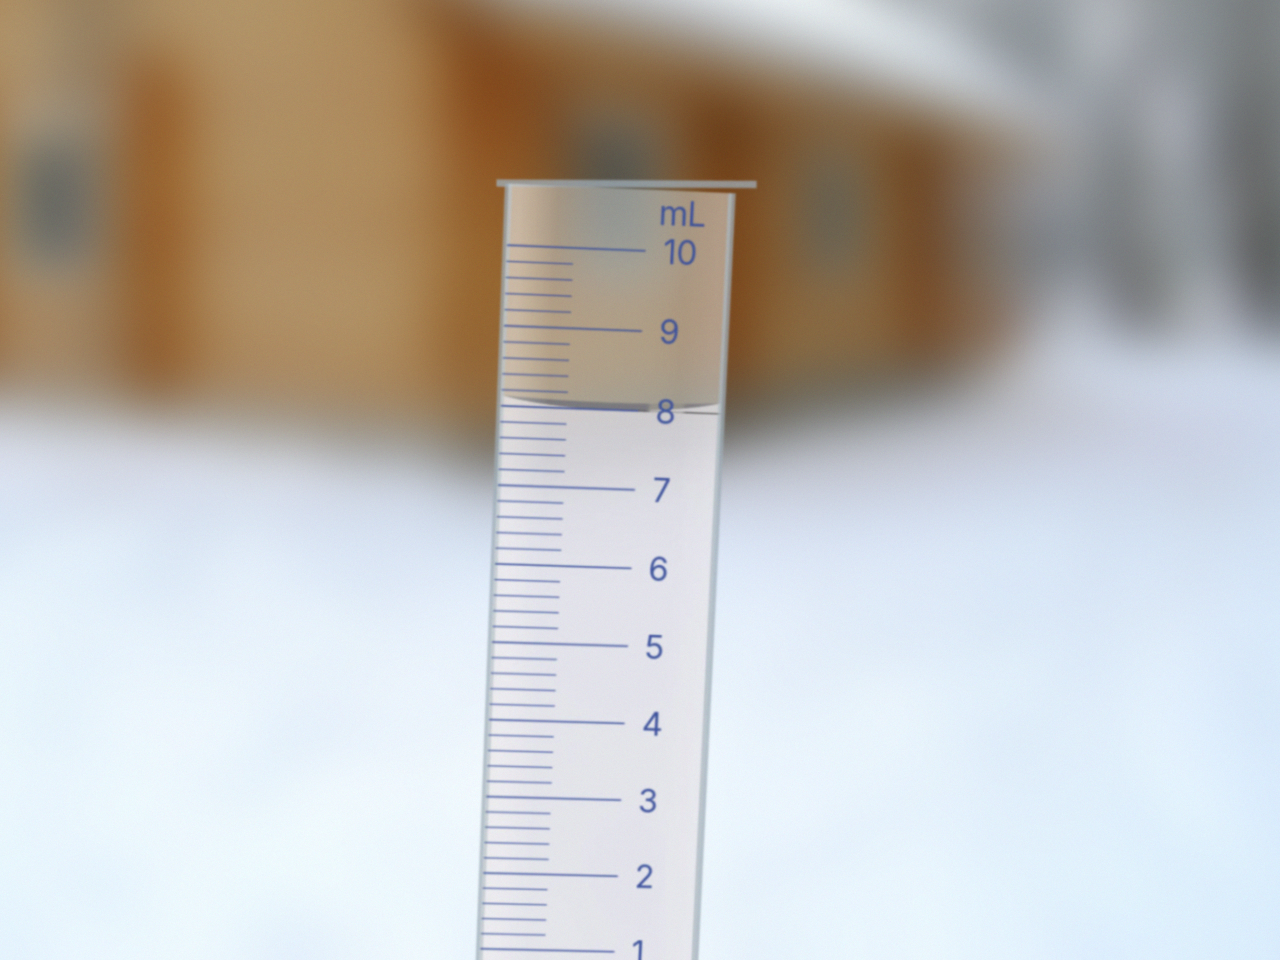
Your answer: 8 mL
